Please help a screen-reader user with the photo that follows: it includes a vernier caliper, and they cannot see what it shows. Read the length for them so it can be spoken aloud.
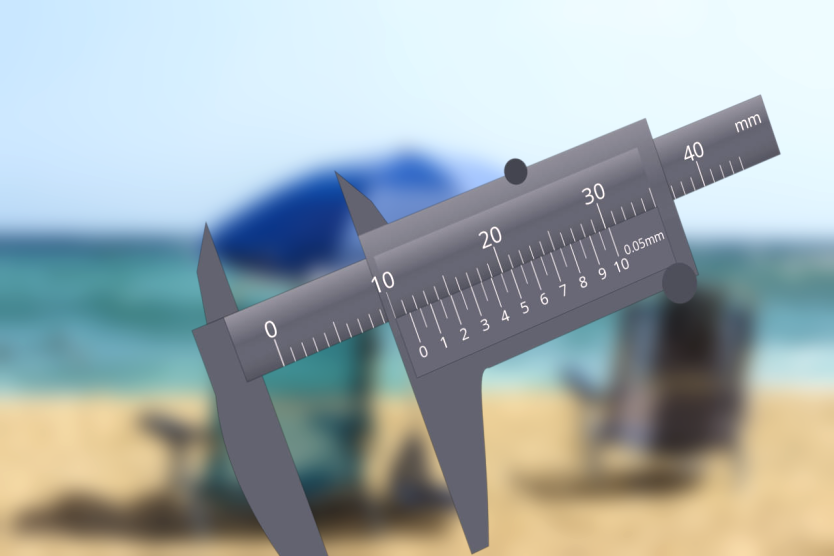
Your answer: 11.3 mm
